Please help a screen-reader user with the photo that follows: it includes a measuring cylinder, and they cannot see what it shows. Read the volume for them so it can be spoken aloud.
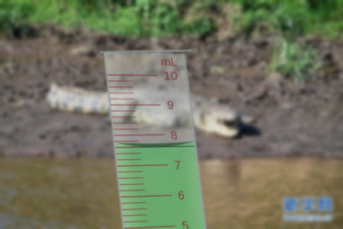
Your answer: 7.6 mL
